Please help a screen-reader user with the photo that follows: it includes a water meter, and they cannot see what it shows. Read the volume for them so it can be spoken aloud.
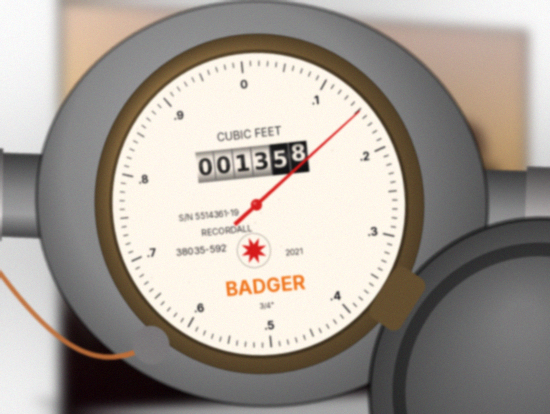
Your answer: 1358.15 ft³
